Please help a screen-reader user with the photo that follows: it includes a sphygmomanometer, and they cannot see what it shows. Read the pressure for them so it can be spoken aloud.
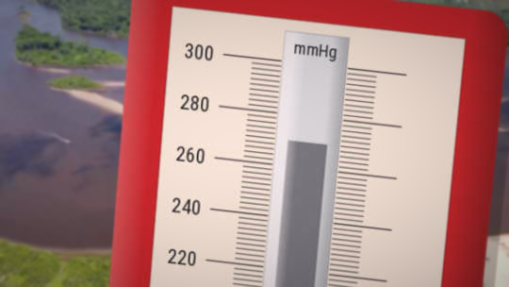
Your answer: 270 mmHg
